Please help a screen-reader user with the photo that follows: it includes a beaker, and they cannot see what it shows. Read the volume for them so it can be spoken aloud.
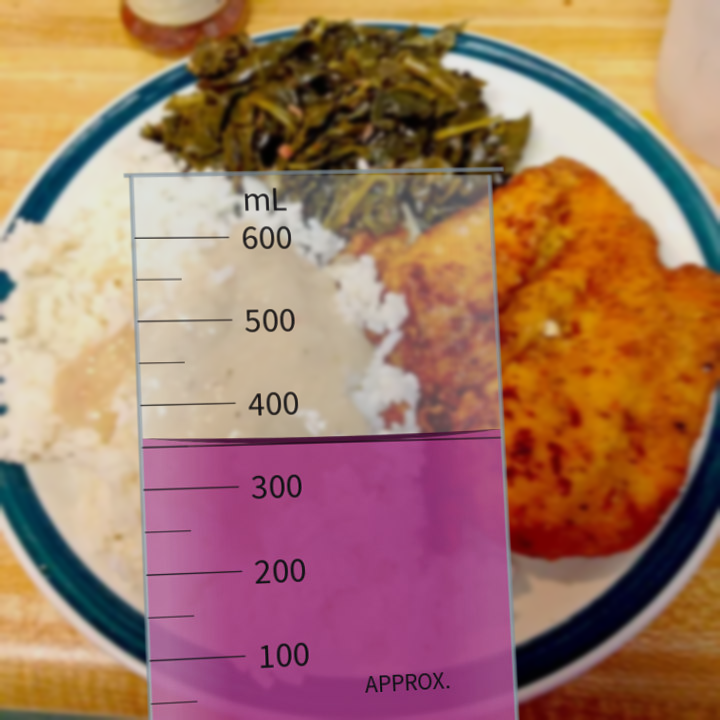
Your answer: 350 mL
